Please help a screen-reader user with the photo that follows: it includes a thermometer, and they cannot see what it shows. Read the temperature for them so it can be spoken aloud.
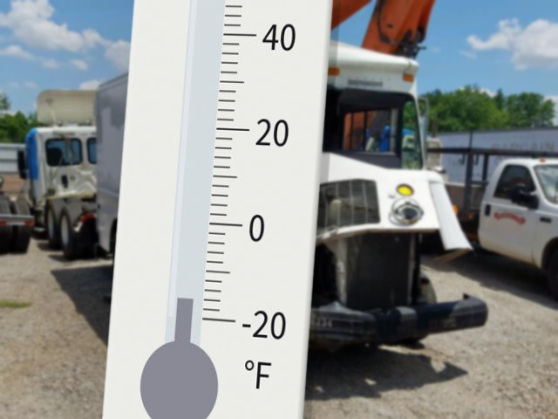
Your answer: -16 °F
